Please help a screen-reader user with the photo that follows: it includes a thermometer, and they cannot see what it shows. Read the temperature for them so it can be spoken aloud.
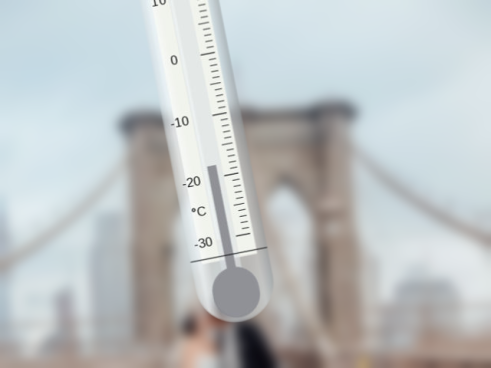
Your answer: -18 °C
